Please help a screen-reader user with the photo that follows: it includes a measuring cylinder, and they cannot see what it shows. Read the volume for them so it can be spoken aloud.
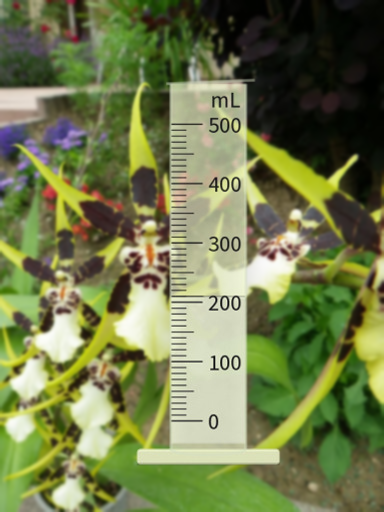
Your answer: 210 mL
